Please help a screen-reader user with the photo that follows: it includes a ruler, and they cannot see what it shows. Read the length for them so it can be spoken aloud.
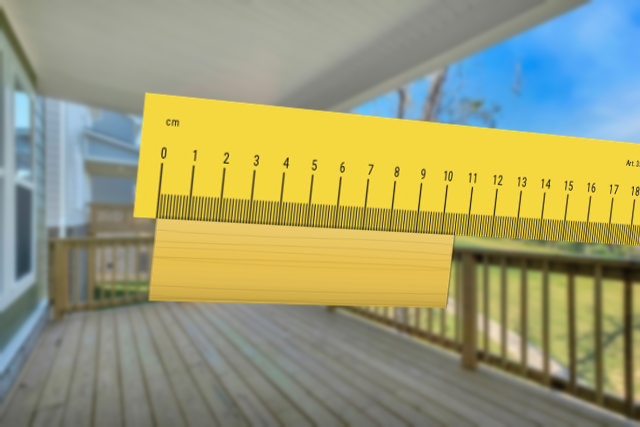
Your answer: 10.5 cm
